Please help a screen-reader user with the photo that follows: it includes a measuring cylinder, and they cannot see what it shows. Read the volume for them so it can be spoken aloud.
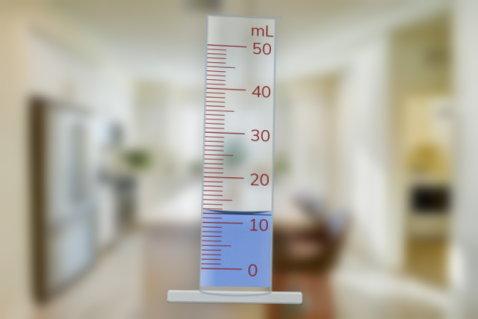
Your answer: 12 mL
